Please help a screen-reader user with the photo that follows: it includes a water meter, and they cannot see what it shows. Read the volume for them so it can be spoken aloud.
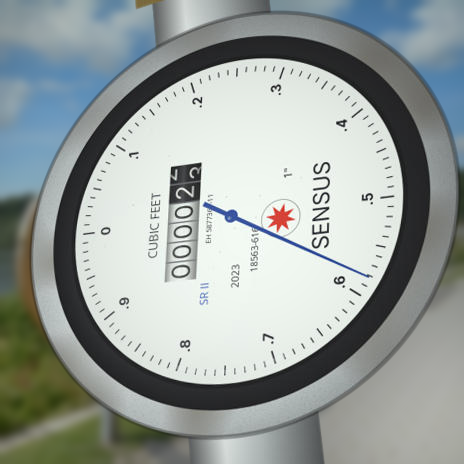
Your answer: 22.58 ft³
